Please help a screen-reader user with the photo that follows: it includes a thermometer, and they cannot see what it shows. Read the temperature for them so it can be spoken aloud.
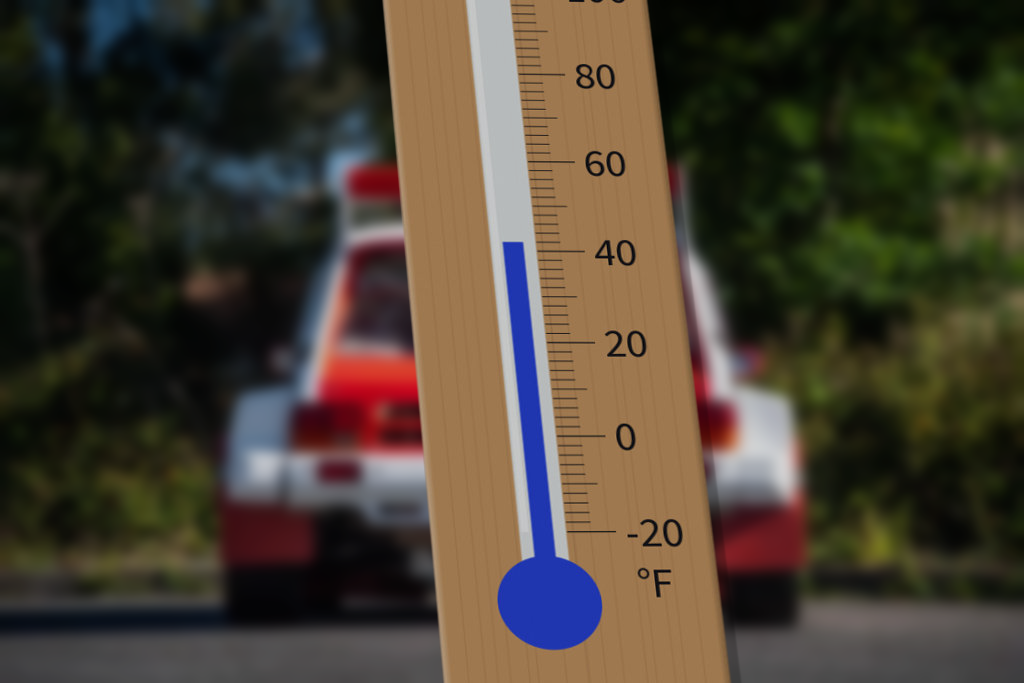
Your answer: 42 °F
